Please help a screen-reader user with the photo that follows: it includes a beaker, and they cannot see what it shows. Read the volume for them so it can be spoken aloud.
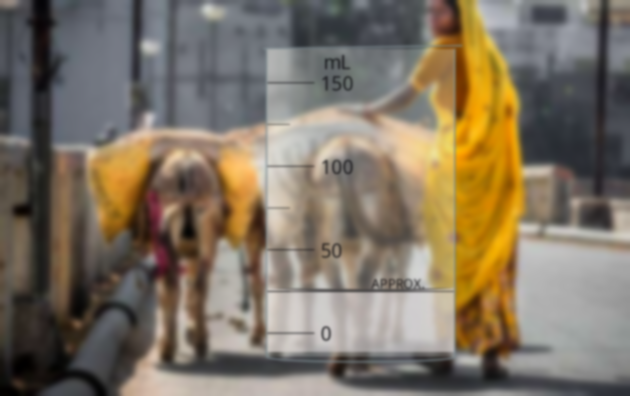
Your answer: 25 mL
